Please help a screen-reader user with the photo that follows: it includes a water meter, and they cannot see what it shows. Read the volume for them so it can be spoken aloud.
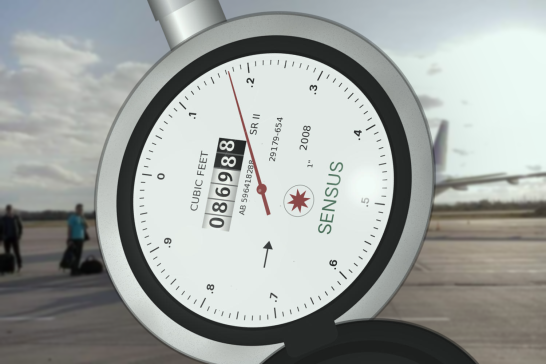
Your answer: 86988.17 ft³
